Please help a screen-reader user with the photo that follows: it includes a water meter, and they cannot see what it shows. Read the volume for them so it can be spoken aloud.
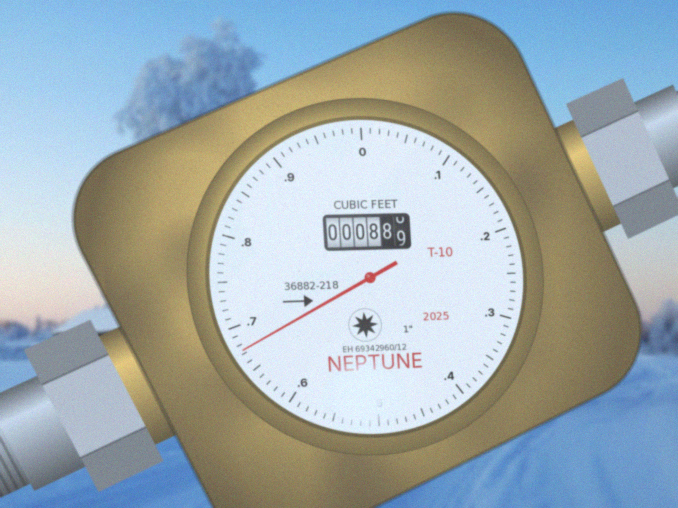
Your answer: 888.67 ft³
